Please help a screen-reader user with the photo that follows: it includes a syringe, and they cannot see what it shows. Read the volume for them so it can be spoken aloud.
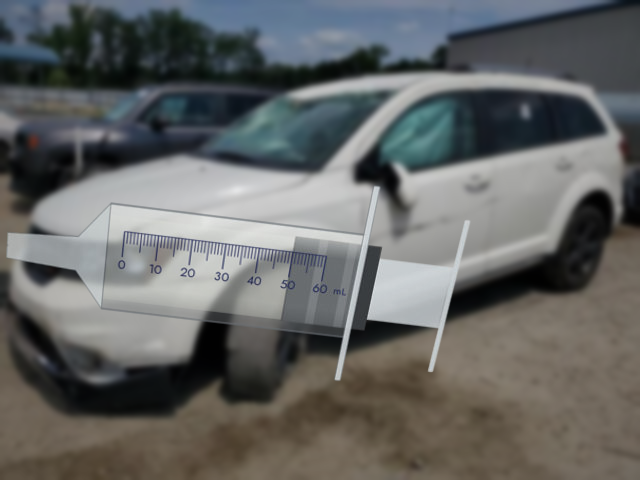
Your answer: 50 mL
